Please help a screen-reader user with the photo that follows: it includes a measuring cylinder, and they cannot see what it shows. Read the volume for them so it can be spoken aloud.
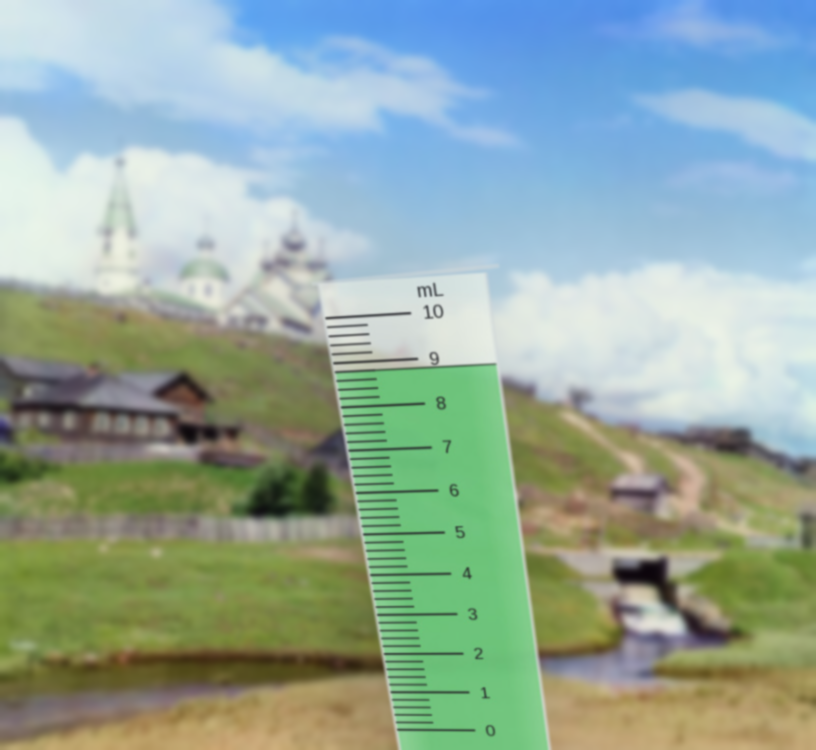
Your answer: 8.8 mL
